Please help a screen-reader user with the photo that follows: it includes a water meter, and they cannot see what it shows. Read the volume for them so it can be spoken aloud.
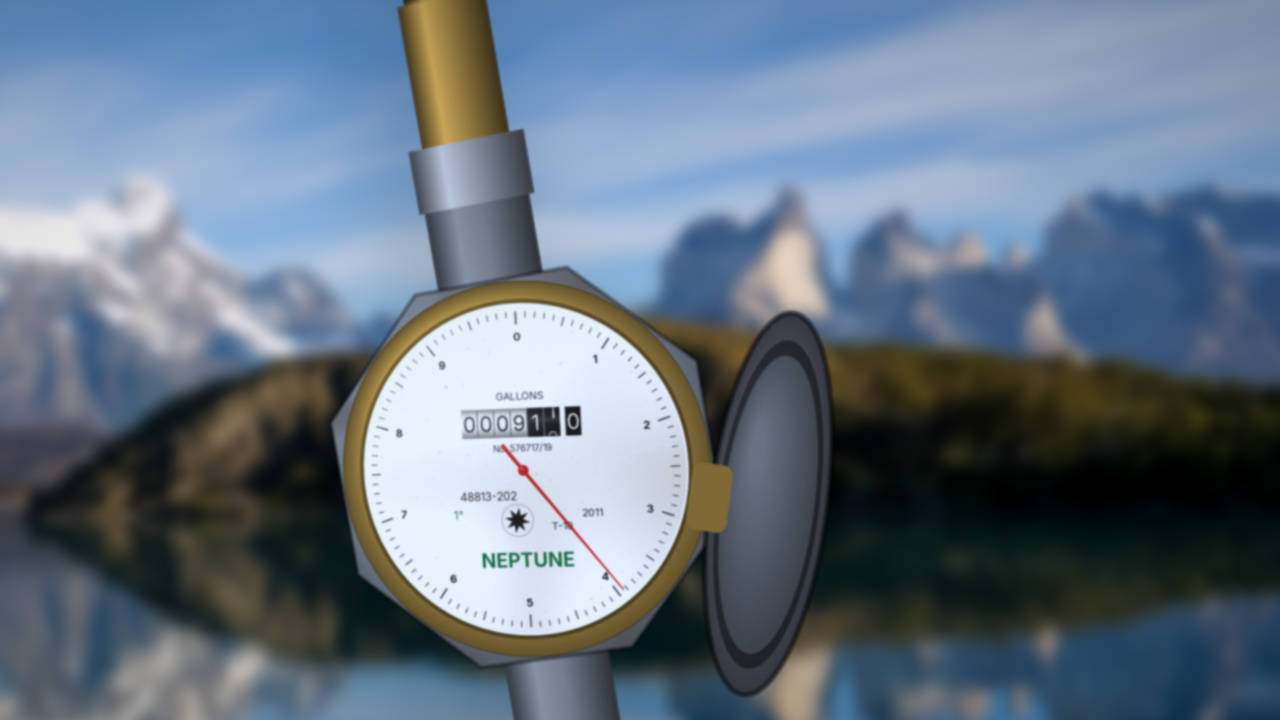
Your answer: 9113.9 gal
